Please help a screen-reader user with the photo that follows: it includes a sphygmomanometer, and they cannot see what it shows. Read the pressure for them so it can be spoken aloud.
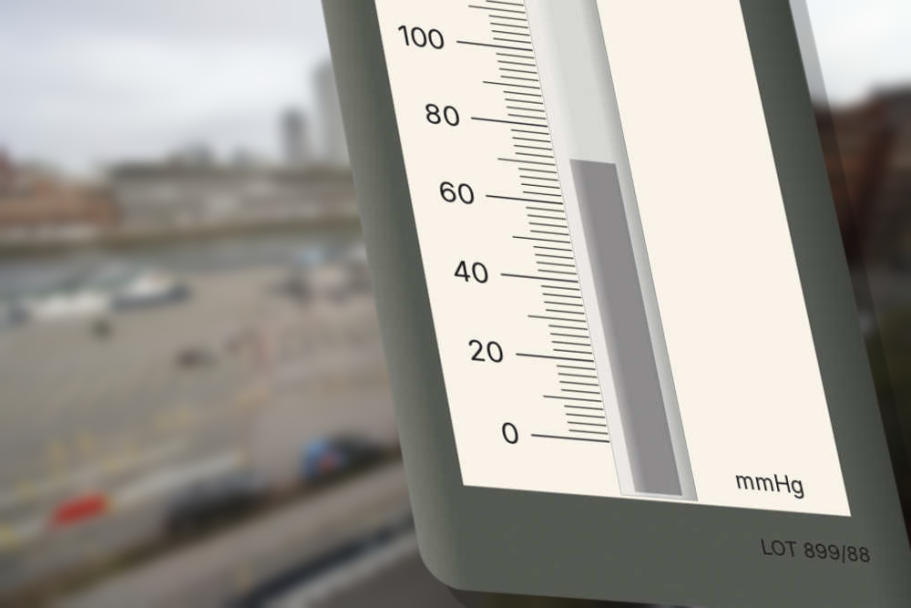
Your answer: 72 mmHg
